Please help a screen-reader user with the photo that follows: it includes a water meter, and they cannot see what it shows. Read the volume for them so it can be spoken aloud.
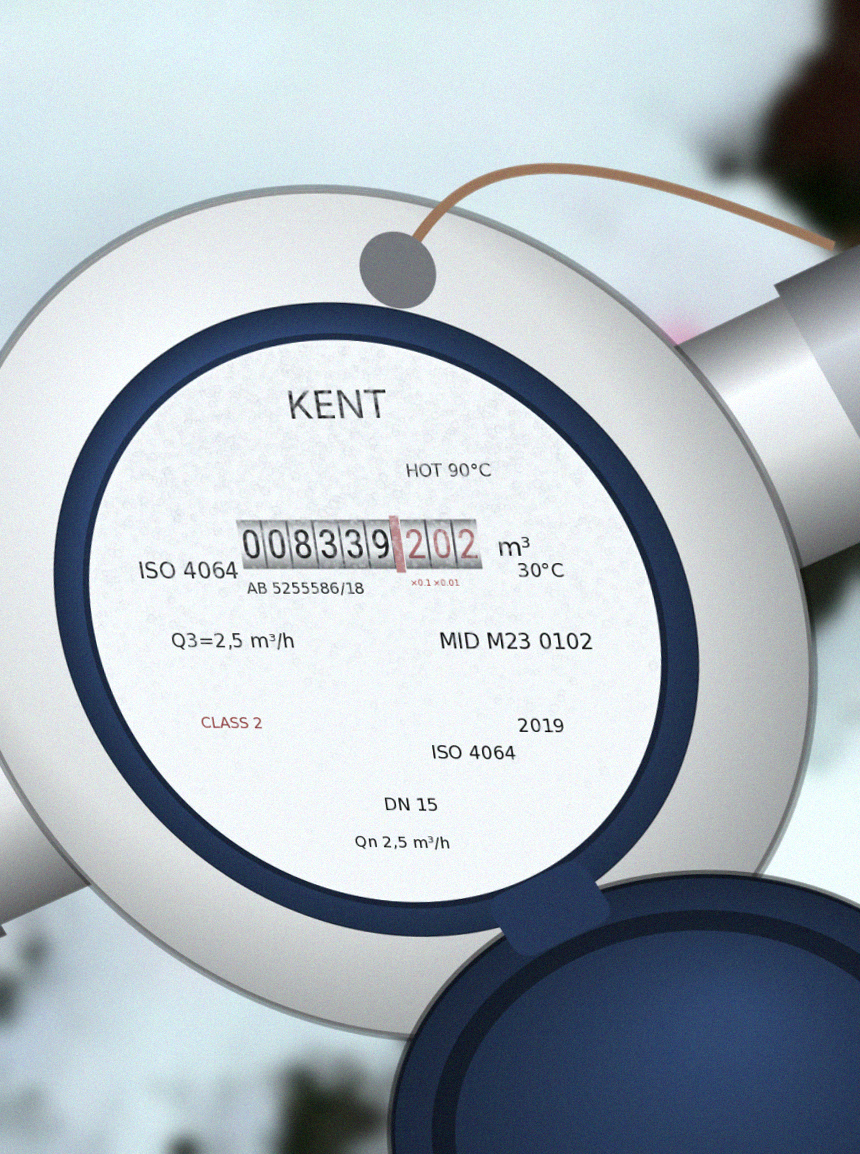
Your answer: 8339.202 m³
